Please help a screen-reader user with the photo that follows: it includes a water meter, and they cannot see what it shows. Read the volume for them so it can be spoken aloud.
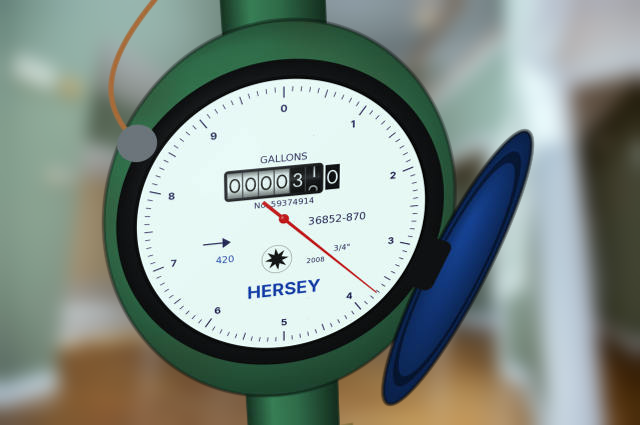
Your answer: 313.7 gal
